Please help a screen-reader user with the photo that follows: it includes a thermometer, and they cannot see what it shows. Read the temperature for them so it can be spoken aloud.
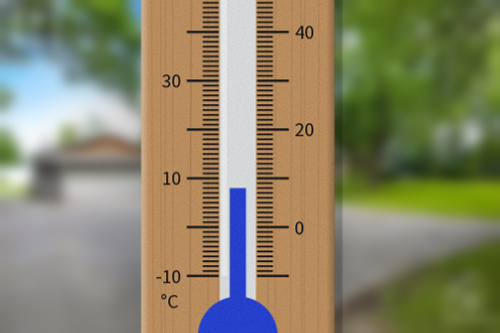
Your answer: 8 °C
